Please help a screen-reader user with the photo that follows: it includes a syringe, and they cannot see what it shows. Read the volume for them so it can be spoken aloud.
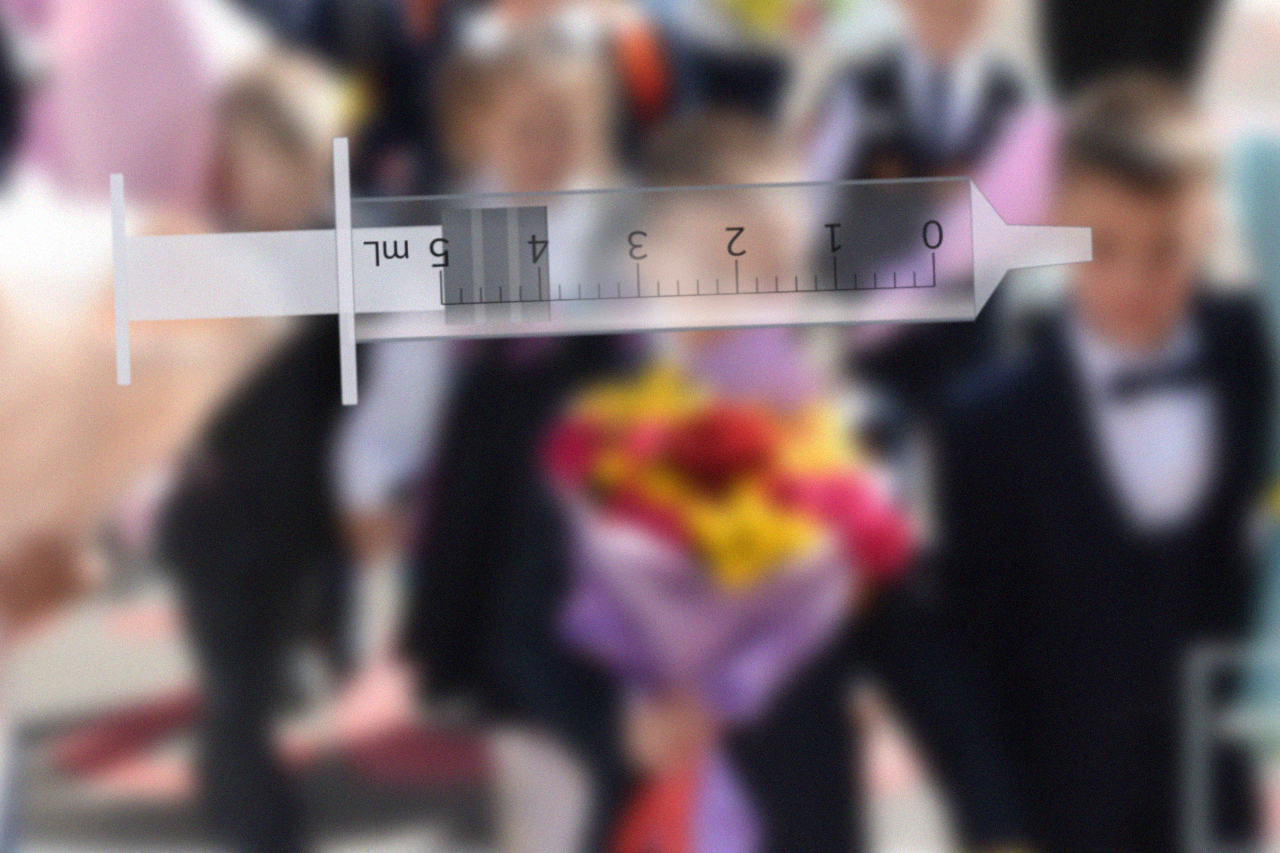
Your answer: 3.9 mL
